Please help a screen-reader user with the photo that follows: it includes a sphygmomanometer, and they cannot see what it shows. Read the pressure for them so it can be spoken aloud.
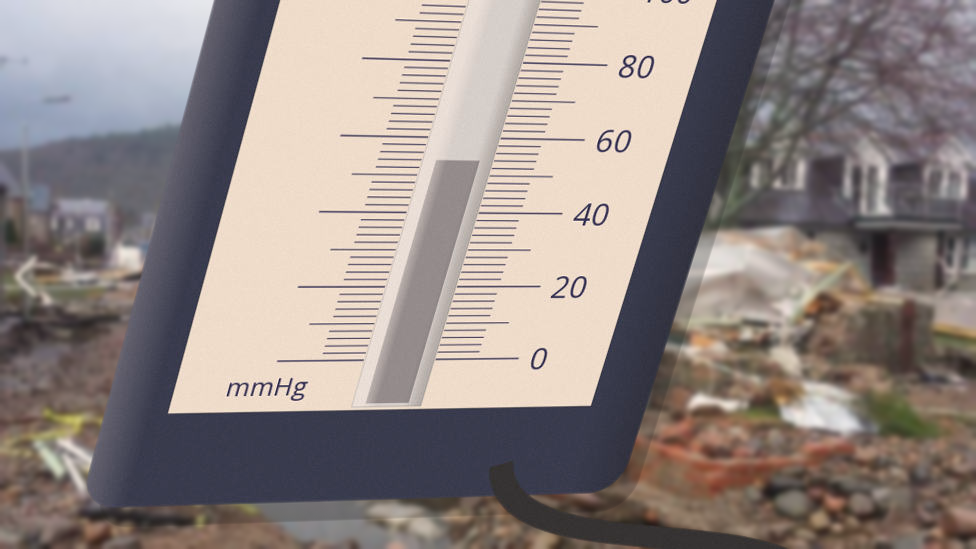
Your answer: 54 mmHg
